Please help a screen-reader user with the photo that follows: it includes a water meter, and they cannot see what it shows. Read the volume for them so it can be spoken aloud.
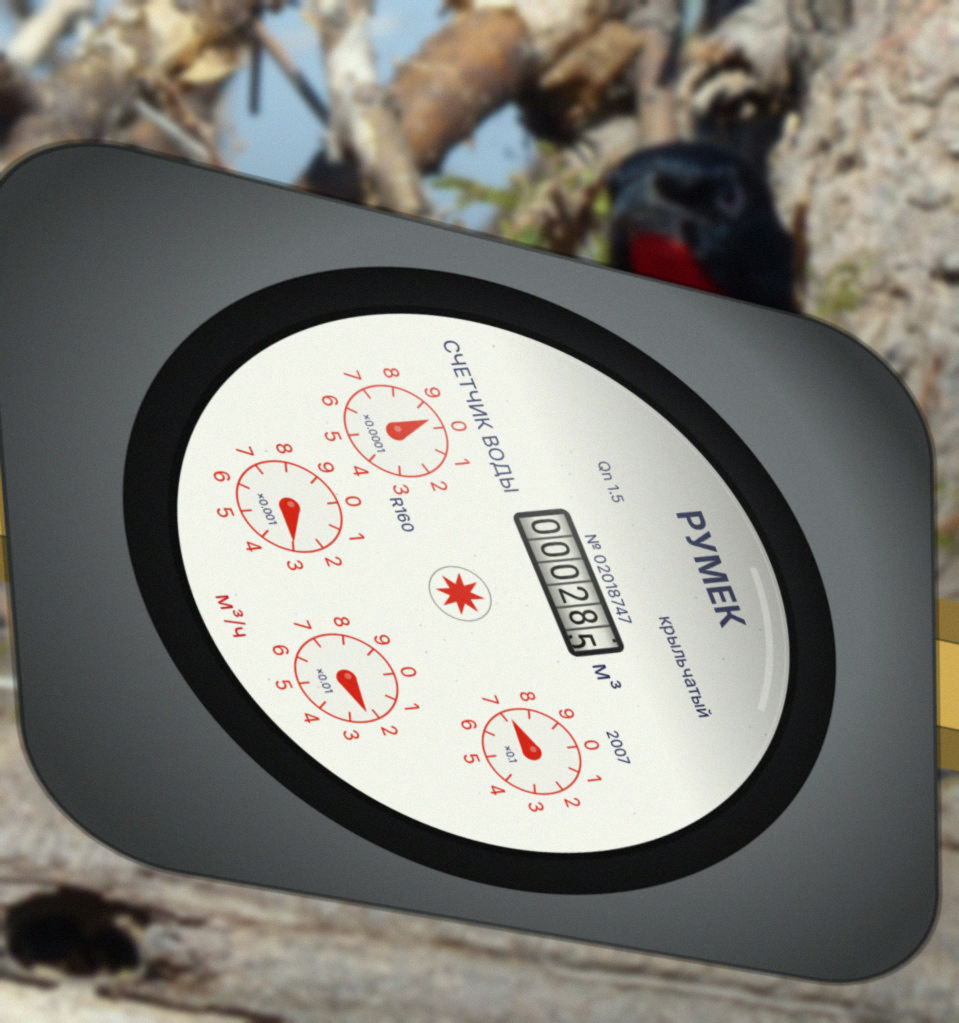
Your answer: 284.7229 m³
